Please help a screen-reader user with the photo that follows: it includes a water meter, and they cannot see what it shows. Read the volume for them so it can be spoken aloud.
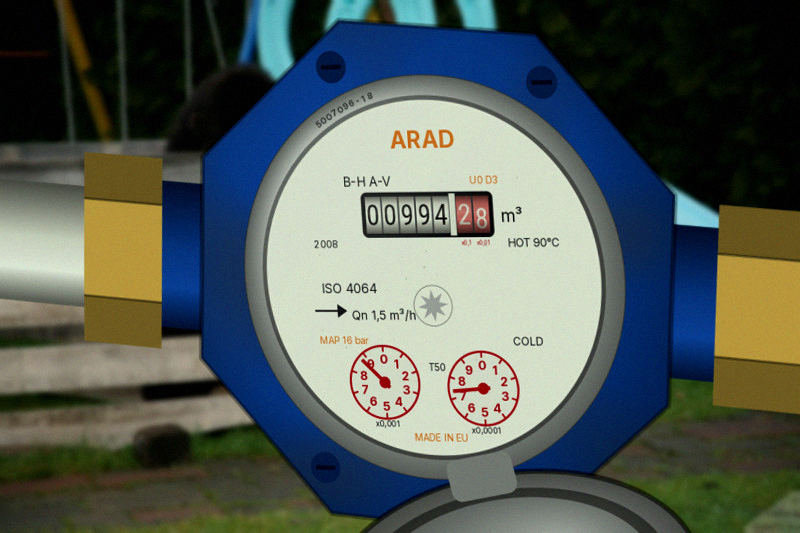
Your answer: 994.2787 m³
